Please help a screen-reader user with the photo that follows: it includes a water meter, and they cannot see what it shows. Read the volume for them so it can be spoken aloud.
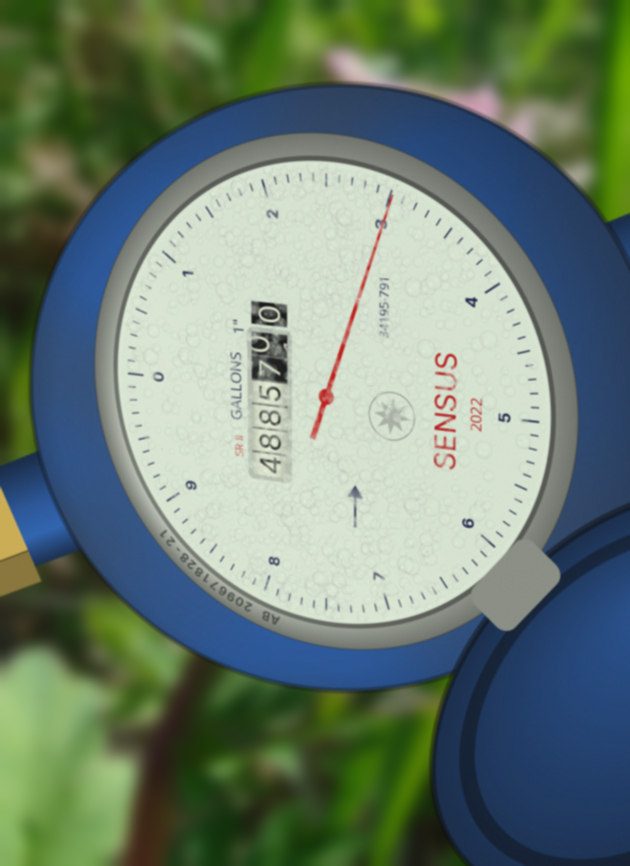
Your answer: 4885703.0 gal
